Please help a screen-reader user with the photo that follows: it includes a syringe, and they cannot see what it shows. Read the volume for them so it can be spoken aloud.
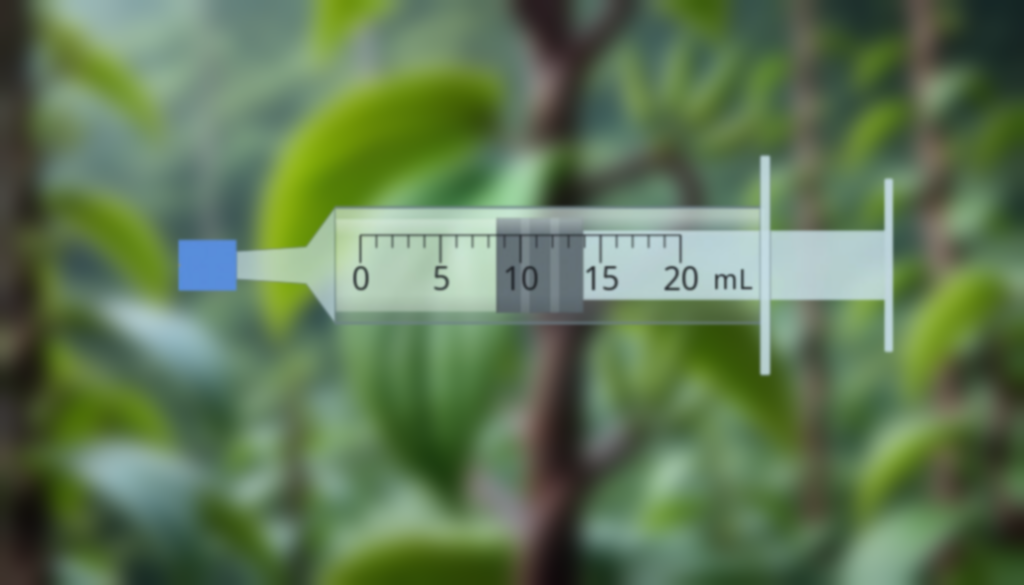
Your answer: 8.5 mL
